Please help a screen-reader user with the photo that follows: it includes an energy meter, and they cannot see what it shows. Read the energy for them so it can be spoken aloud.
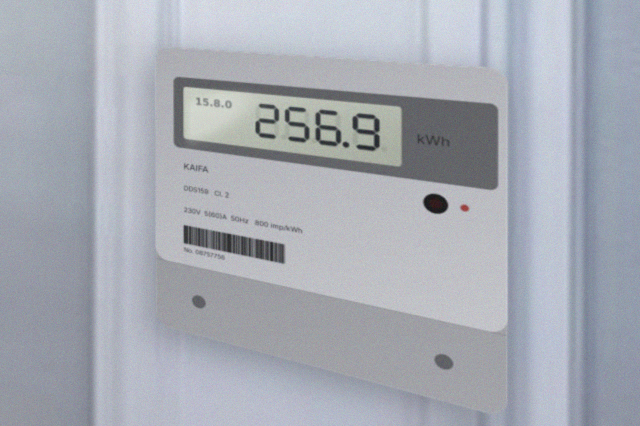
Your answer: 256.9 kWh
